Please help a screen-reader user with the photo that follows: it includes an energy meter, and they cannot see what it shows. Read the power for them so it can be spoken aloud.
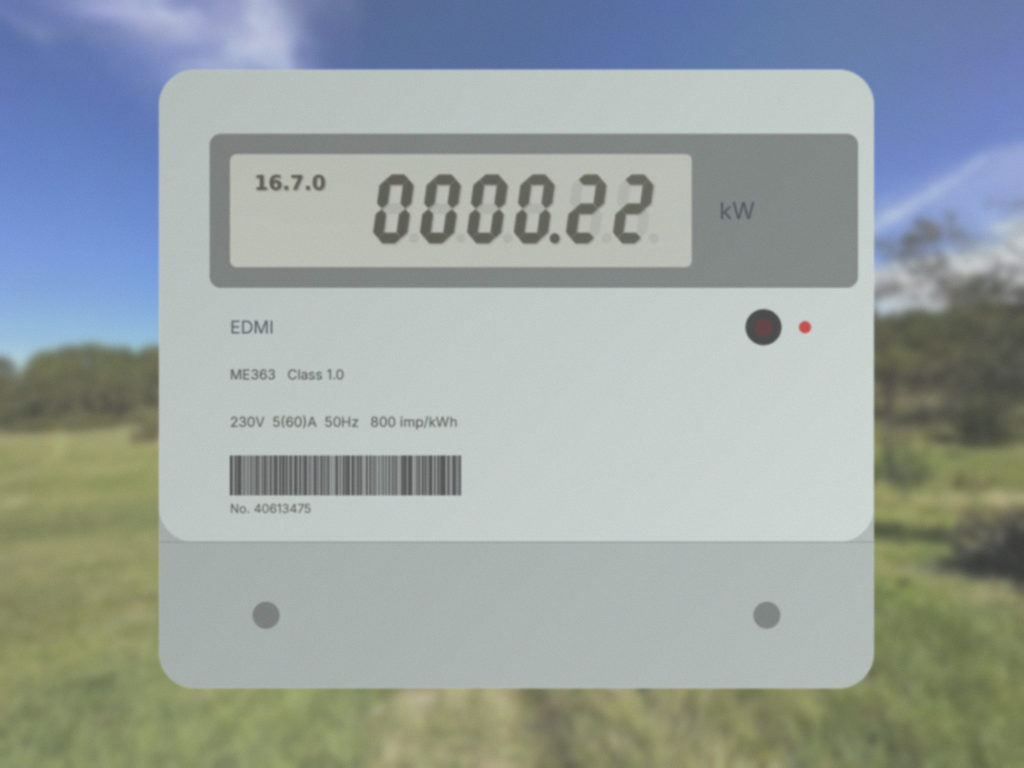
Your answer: 0.22 kW
